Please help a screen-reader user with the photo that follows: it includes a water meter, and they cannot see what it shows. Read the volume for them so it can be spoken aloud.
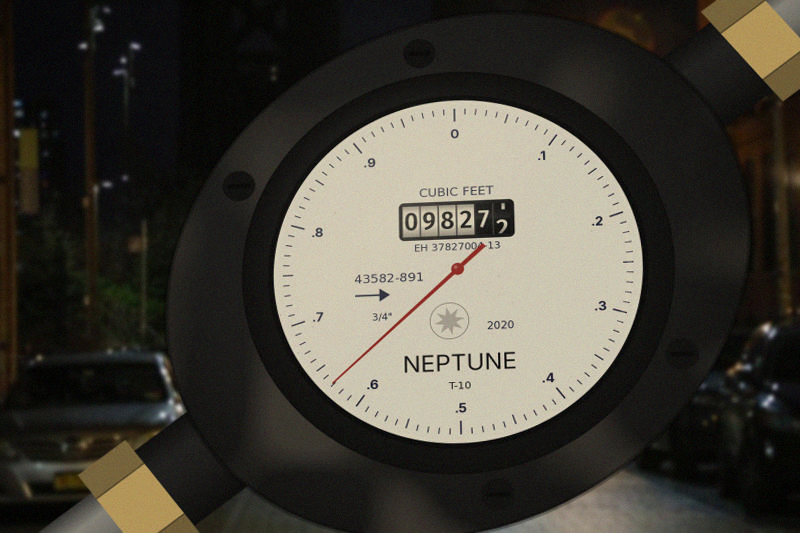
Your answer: 98271.63 ft³
